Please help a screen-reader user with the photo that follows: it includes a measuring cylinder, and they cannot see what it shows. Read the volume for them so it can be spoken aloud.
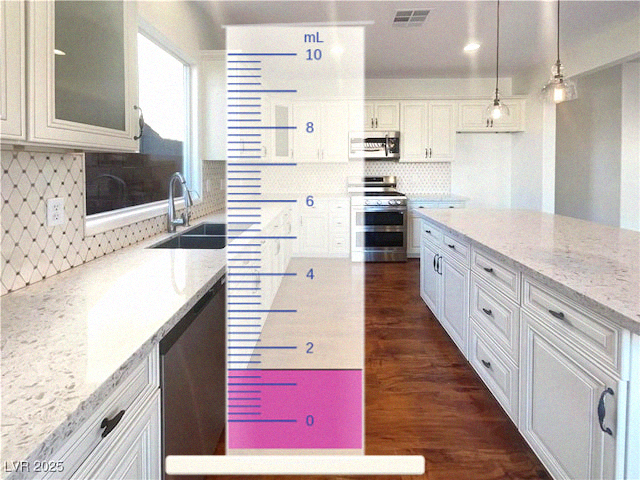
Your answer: 1.4 mL
